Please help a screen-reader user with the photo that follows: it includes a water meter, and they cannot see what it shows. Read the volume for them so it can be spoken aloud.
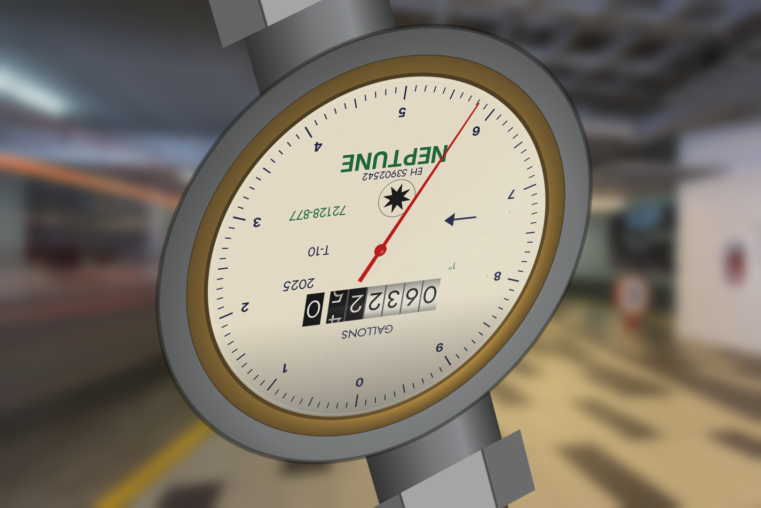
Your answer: 632245.8 gal
